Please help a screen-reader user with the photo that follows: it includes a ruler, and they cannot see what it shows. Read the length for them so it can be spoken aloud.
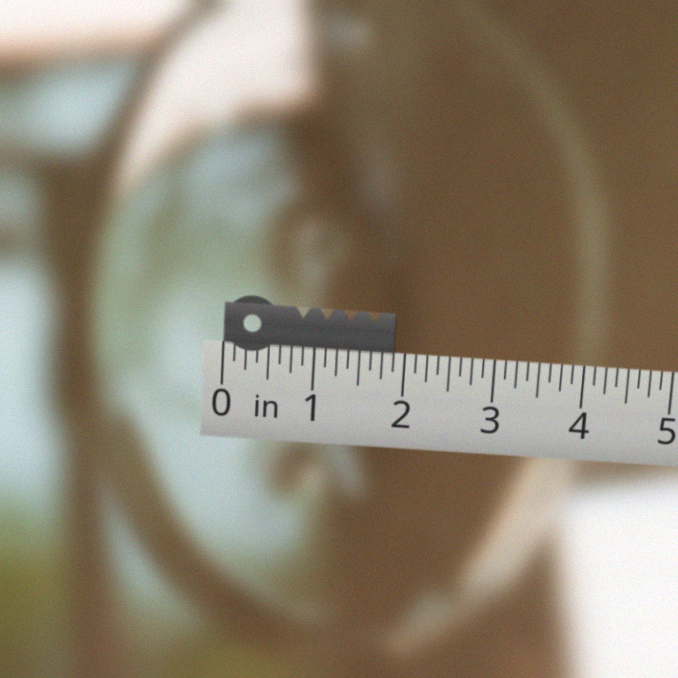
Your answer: 1.875 in
